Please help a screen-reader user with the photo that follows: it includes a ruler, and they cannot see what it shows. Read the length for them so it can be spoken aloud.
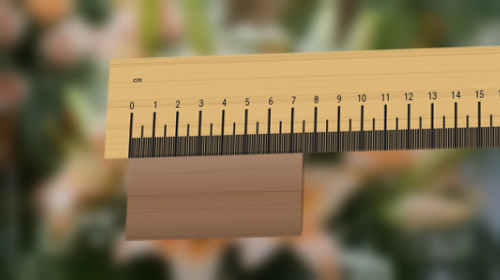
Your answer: 7.5 cm
